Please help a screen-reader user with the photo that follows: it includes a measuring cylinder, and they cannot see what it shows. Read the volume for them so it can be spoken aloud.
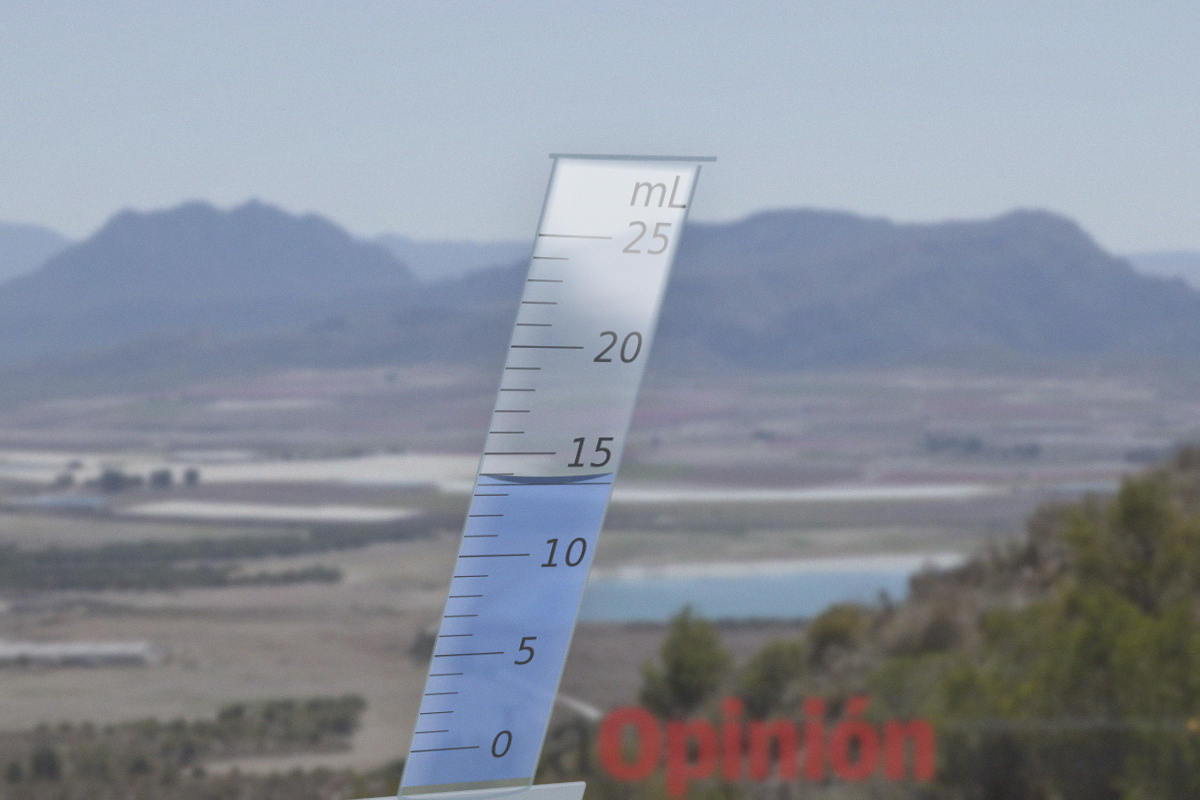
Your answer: 13.5 mL
